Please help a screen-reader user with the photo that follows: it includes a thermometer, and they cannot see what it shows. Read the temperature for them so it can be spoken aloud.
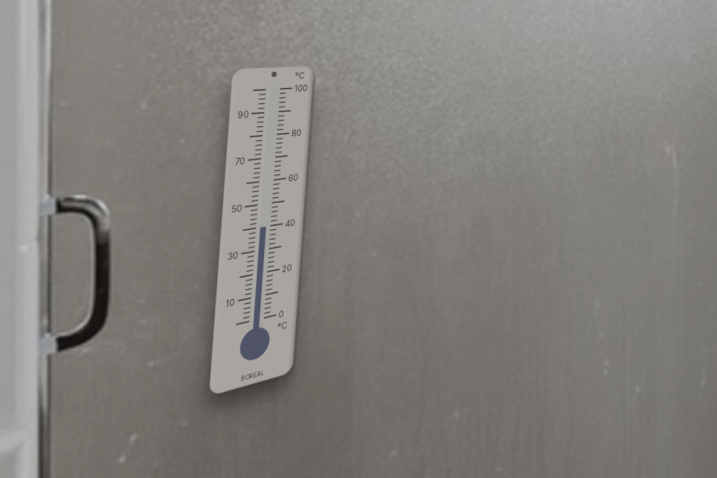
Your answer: 40 °C
